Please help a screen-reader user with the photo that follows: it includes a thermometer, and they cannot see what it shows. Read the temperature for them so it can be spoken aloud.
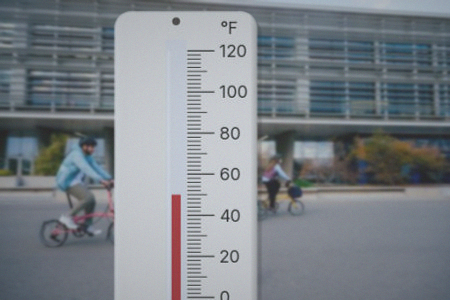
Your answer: 50 °F
